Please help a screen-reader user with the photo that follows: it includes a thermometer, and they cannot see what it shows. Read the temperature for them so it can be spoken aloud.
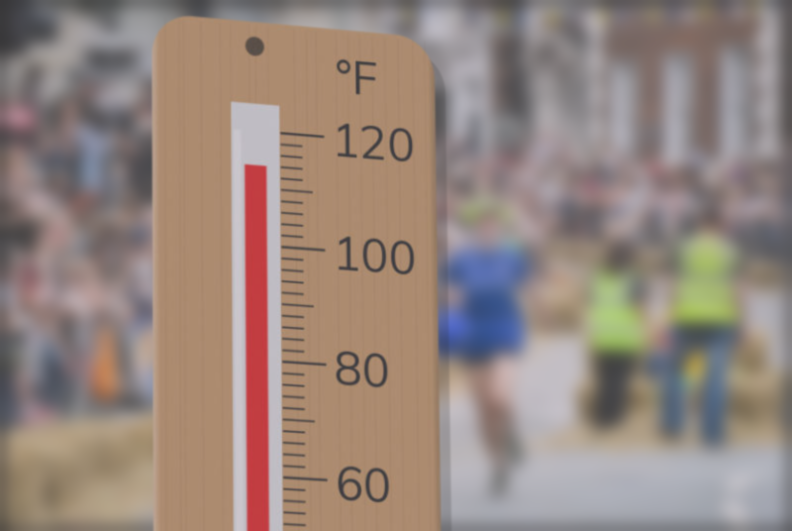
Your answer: 114 °F
